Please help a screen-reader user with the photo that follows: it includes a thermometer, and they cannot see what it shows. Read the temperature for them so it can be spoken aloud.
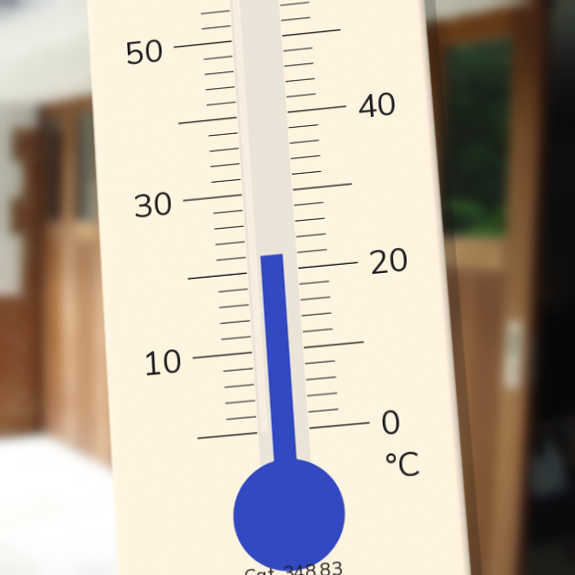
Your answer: 22 °C
